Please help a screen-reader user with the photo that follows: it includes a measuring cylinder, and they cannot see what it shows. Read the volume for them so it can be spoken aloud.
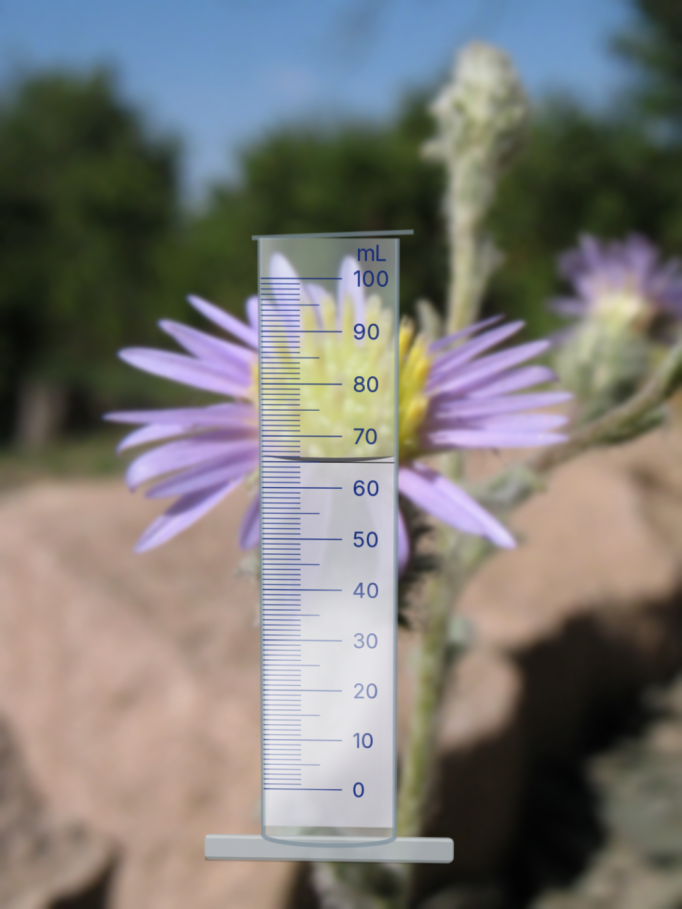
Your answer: 65 mL
